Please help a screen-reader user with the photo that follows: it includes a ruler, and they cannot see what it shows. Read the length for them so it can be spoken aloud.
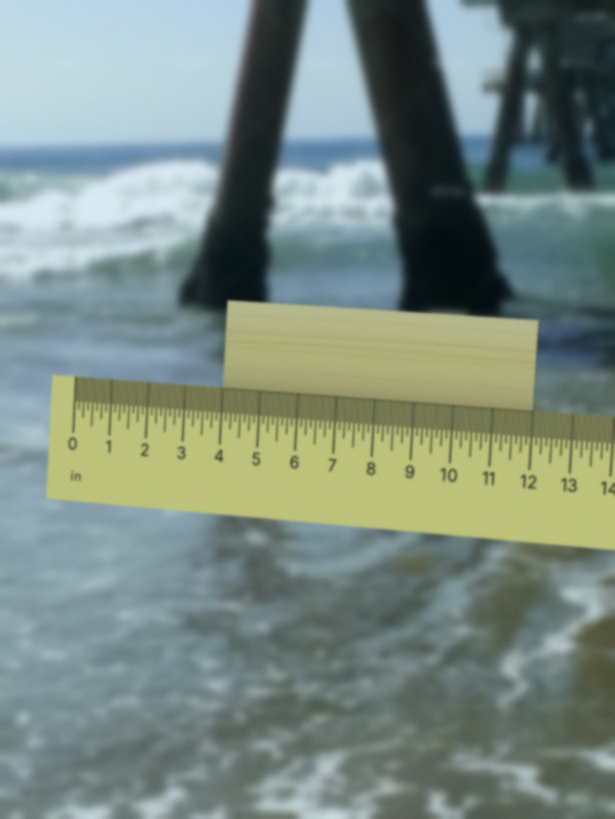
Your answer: 8 in
